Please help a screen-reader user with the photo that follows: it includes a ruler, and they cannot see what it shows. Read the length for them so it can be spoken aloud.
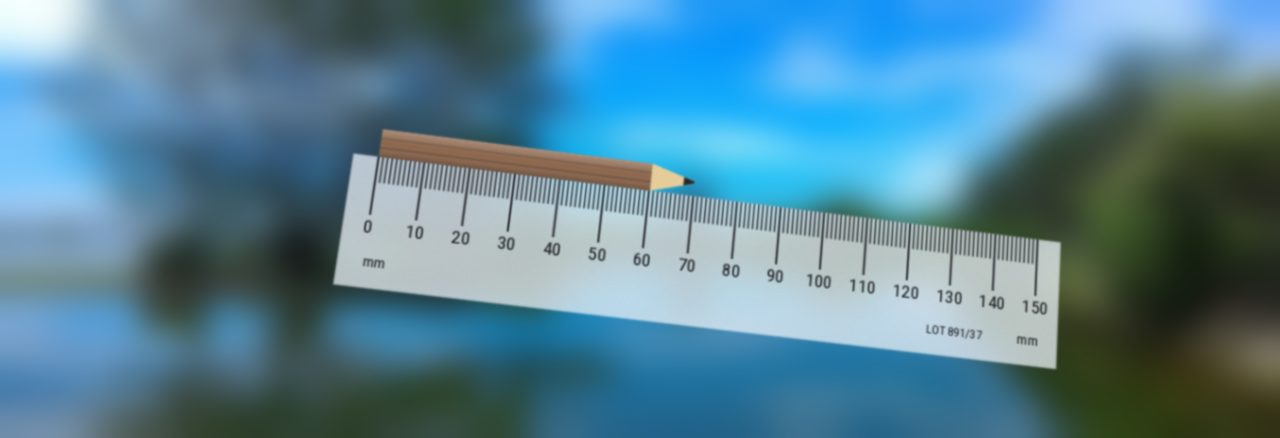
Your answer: 70 mm
